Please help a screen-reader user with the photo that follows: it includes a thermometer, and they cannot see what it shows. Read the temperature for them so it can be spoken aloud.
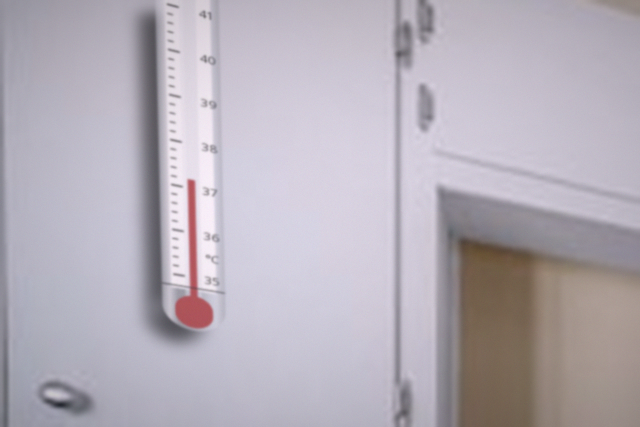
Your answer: 37.2 °C
